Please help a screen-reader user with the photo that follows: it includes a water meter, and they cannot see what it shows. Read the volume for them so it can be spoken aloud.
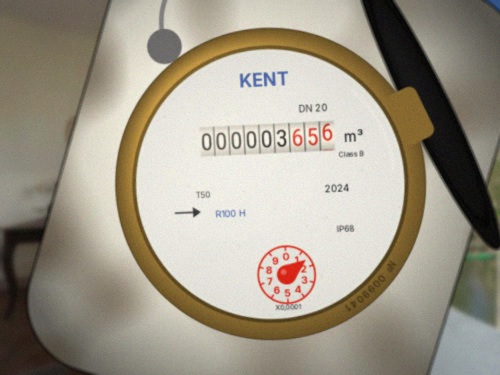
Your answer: 3.6561 m³
